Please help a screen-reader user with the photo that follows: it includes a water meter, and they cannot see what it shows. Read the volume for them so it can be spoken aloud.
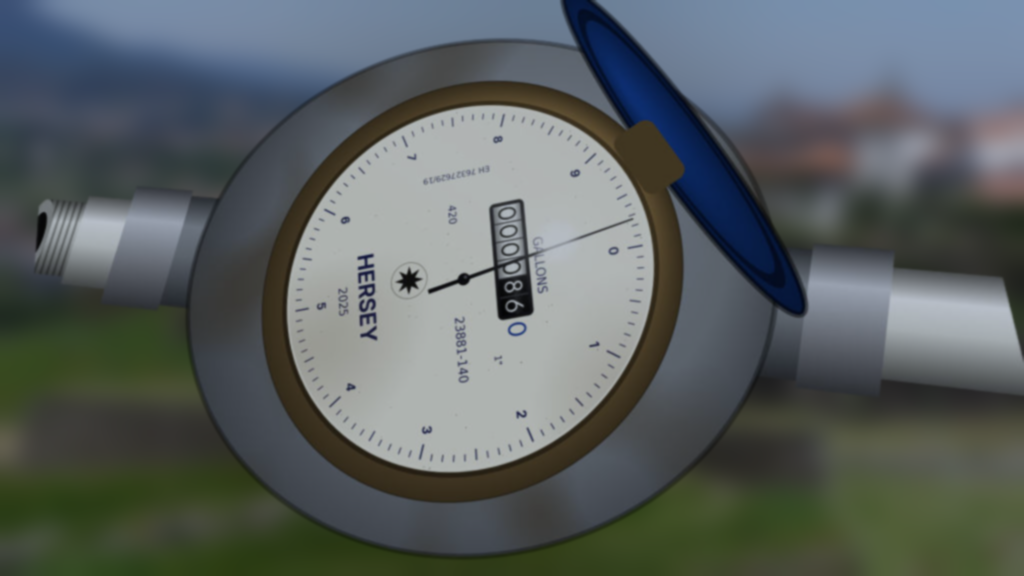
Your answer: 859.7 gal
